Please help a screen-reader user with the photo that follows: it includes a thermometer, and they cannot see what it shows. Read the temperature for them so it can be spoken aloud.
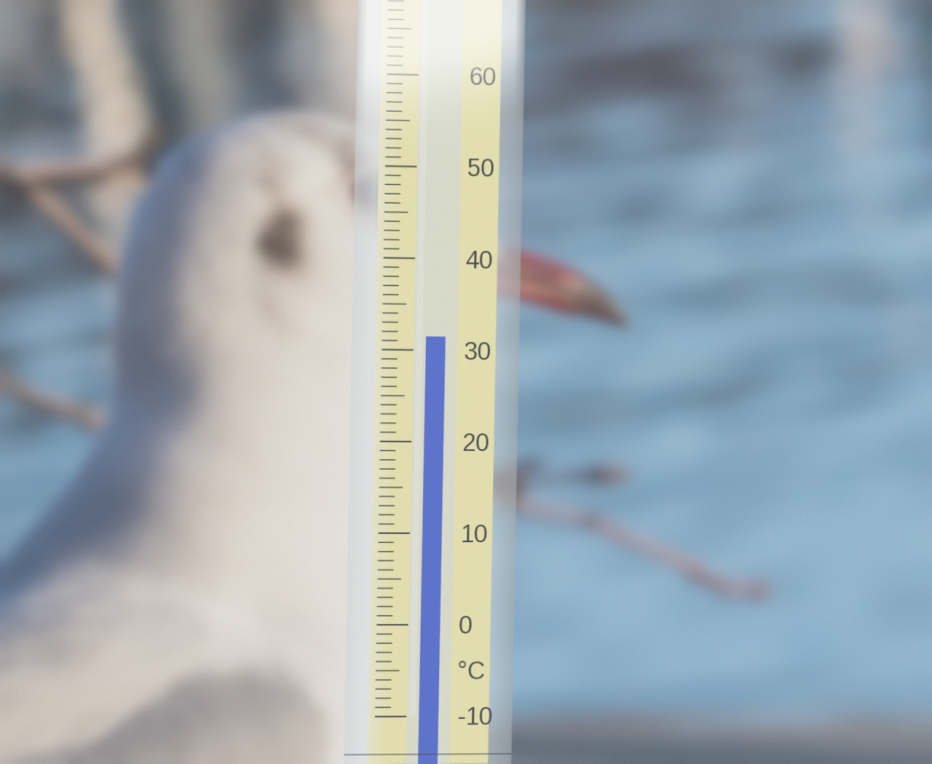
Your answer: 31.5 °C
